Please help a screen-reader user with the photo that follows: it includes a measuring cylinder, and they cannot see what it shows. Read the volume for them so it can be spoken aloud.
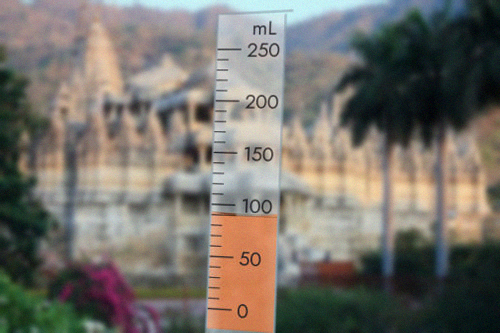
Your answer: 90 mL
